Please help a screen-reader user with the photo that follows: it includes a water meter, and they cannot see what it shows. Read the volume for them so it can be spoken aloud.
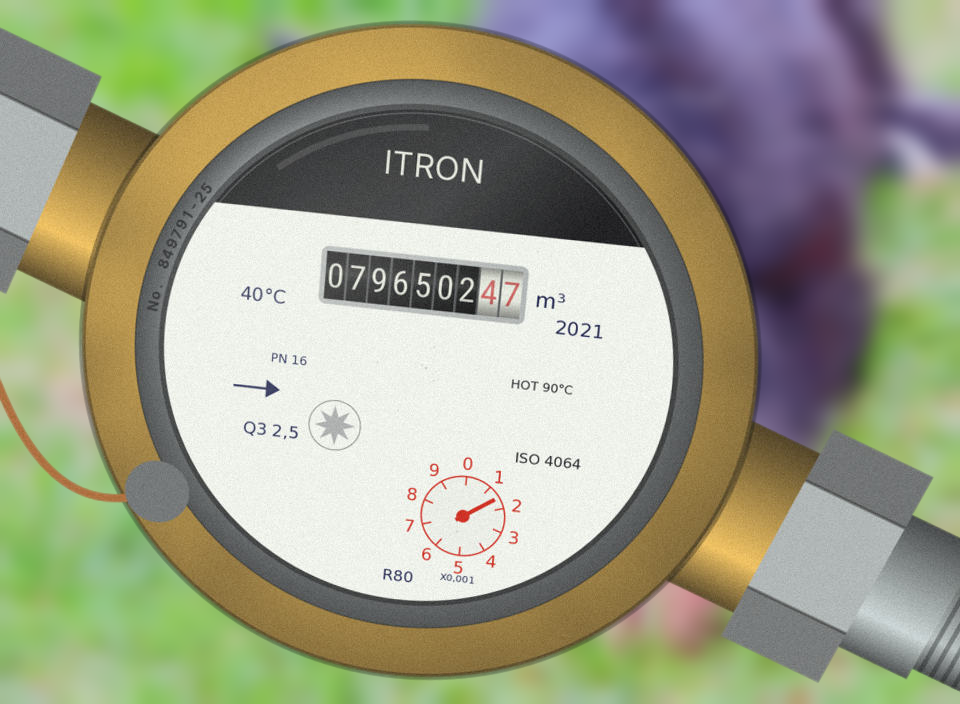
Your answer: 796502.471 m³
